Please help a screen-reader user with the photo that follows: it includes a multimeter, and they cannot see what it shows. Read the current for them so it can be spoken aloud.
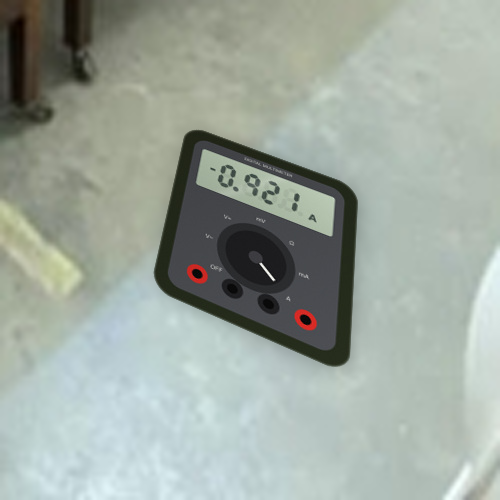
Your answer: -0.921 A
